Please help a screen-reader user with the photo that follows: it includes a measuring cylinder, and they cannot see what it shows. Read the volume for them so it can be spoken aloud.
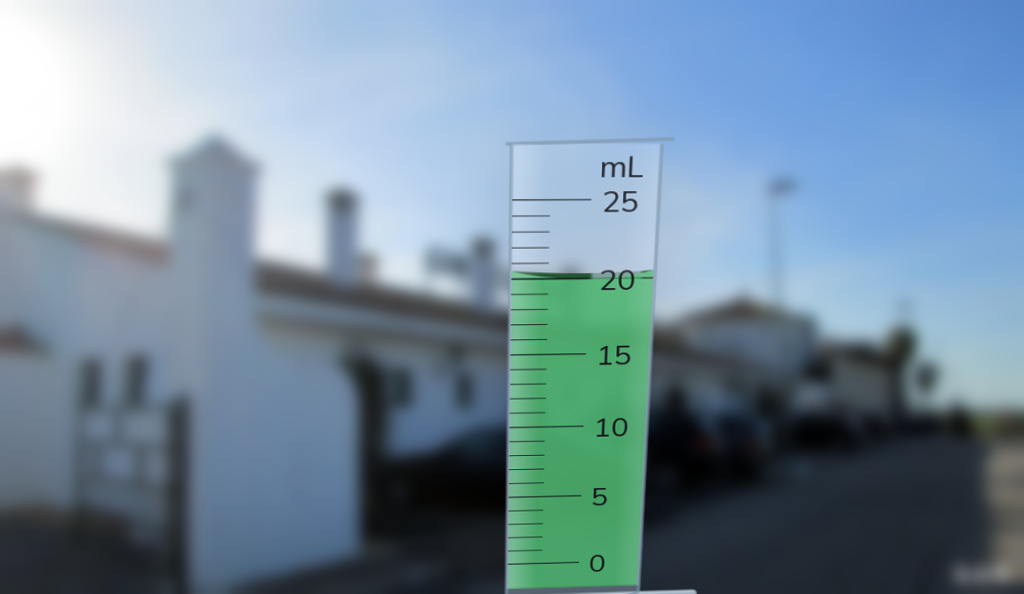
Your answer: 20 mL
